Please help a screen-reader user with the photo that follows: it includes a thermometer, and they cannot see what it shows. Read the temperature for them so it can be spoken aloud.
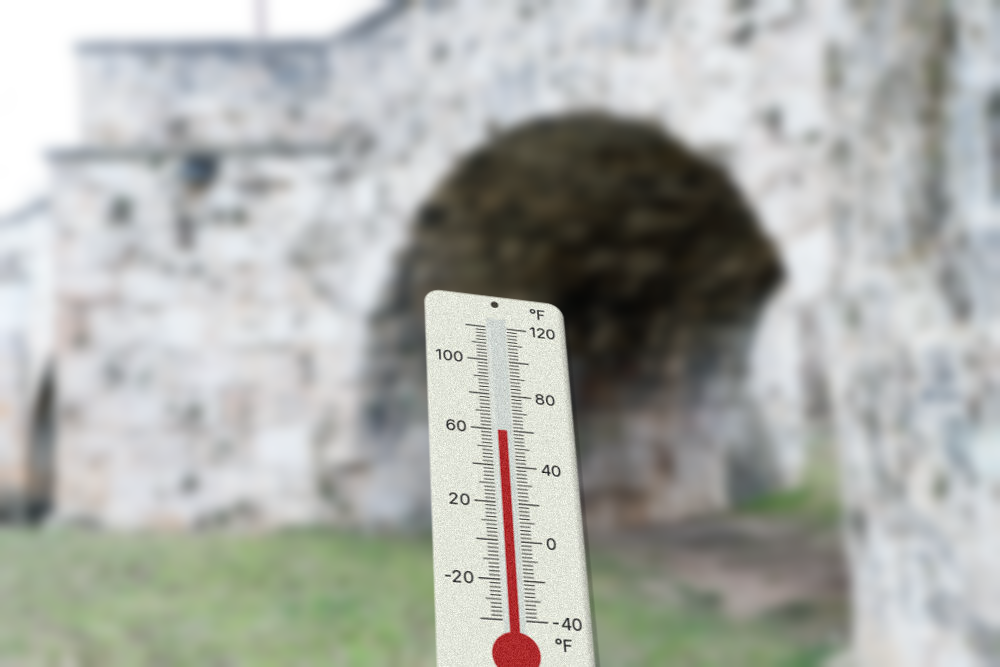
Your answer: 60 °F
